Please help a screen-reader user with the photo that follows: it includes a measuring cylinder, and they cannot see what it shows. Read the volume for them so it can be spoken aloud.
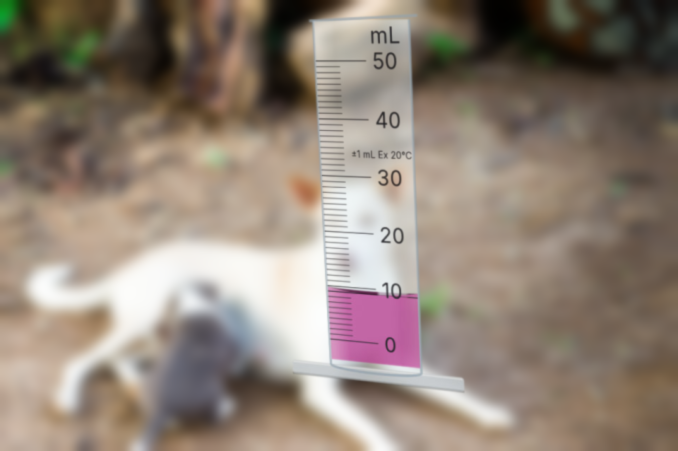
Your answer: 9 mL
